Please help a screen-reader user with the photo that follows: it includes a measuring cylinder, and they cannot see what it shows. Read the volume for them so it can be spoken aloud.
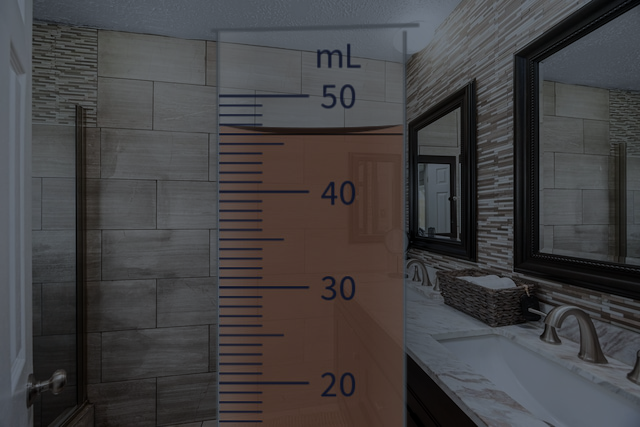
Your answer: 46 mL
